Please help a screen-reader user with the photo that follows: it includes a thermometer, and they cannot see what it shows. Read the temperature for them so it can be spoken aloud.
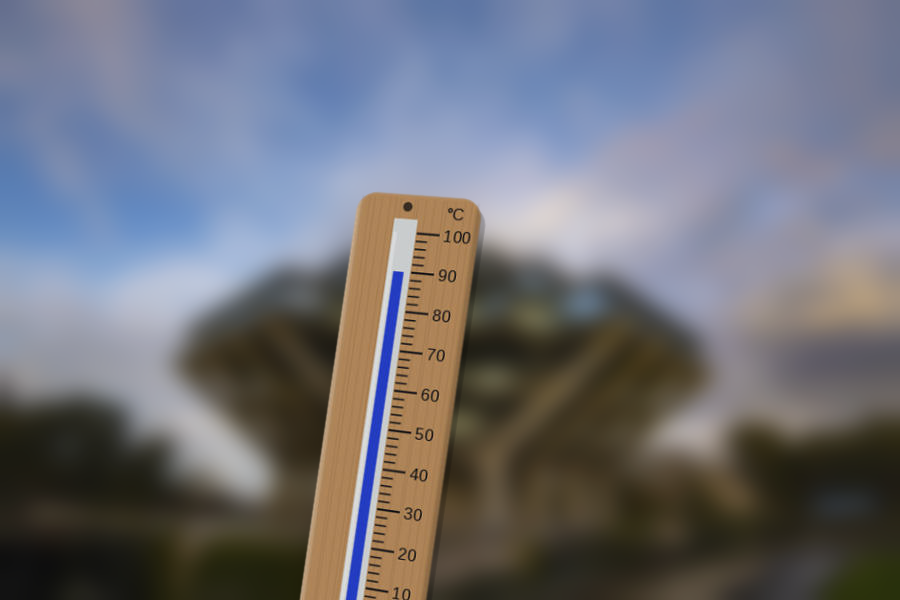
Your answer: 90 °C
